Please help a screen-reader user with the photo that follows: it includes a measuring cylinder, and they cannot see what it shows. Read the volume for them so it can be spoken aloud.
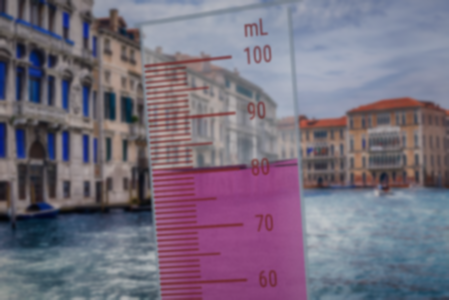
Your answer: 80 mL
